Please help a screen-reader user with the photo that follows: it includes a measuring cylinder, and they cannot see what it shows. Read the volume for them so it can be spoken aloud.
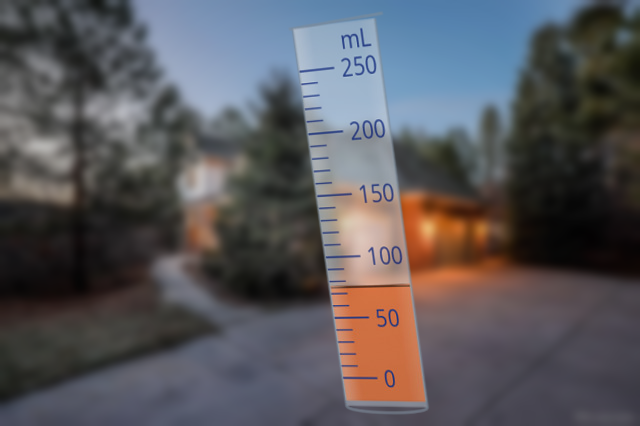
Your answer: 75 mL
